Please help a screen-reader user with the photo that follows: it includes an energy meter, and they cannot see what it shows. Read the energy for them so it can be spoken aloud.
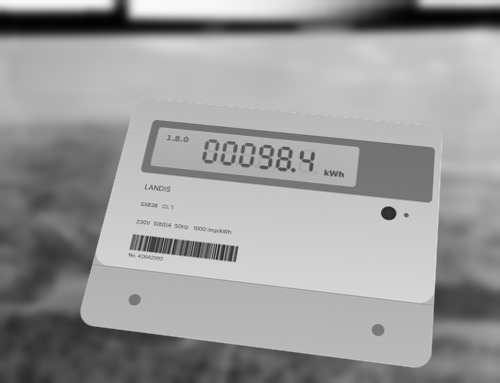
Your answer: 98.4 kWh
